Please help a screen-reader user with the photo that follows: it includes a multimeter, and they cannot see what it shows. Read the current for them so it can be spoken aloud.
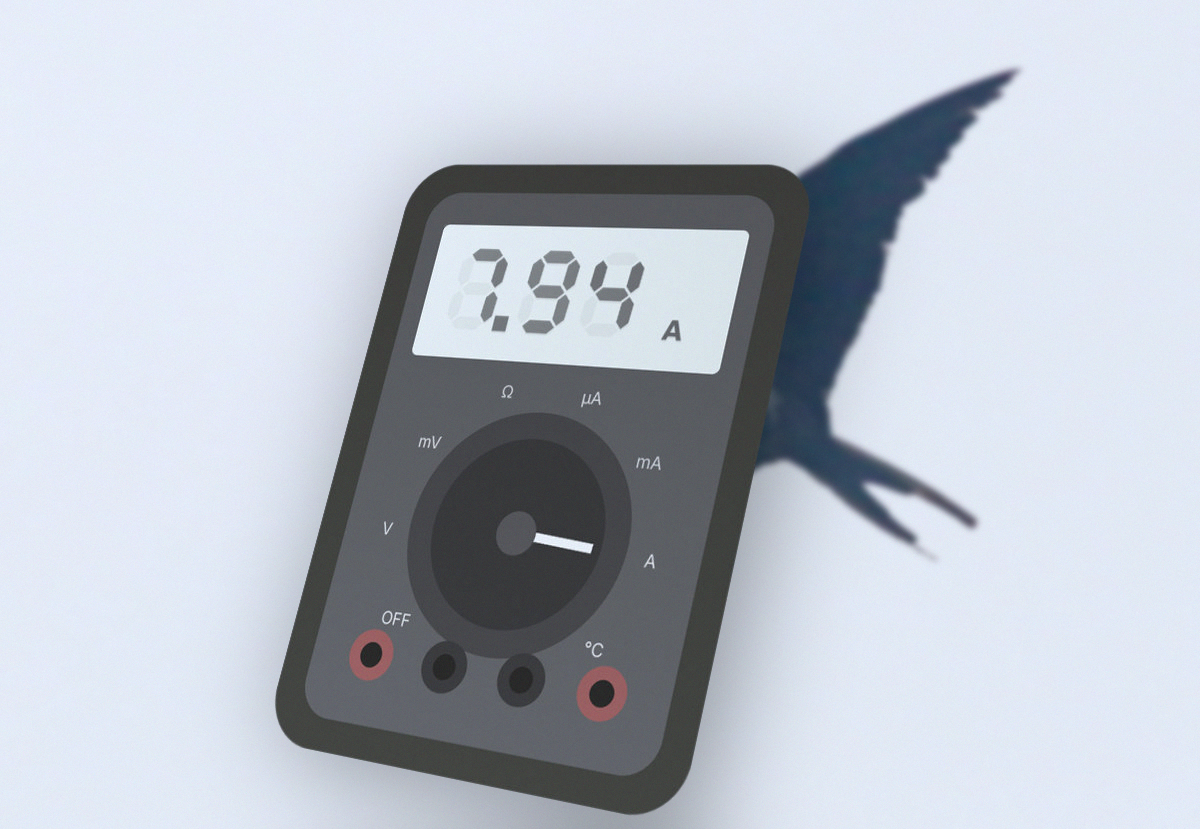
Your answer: 7.94 A
